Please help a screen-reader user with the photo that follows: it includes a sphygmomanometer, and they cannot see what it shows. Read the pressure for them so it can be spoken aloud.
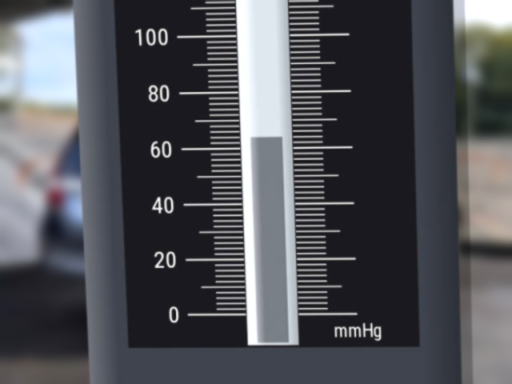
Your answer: 64 mmHg
